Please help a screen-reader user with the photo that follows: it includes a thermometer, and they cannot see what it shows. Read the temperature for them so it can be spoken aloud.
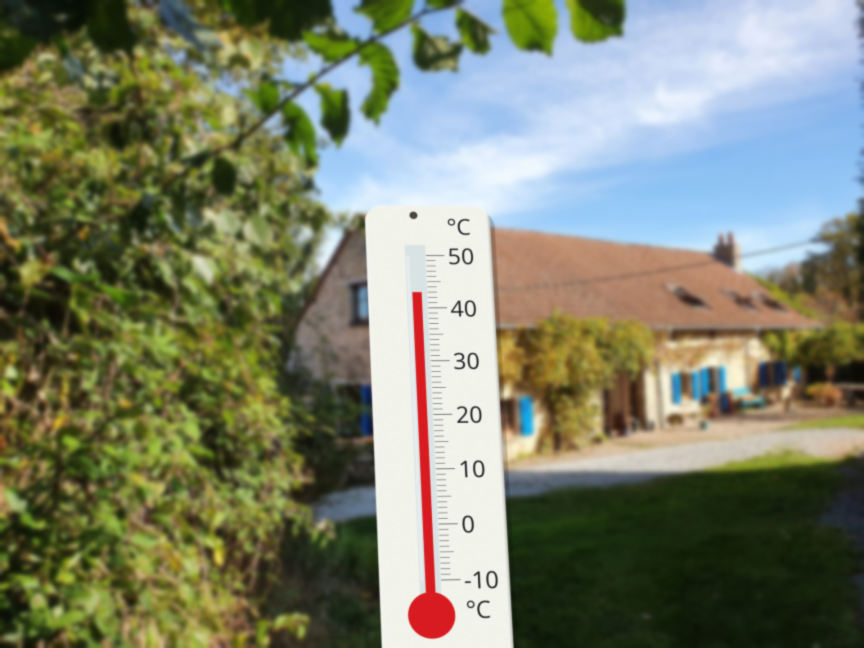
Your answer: 43 °C
